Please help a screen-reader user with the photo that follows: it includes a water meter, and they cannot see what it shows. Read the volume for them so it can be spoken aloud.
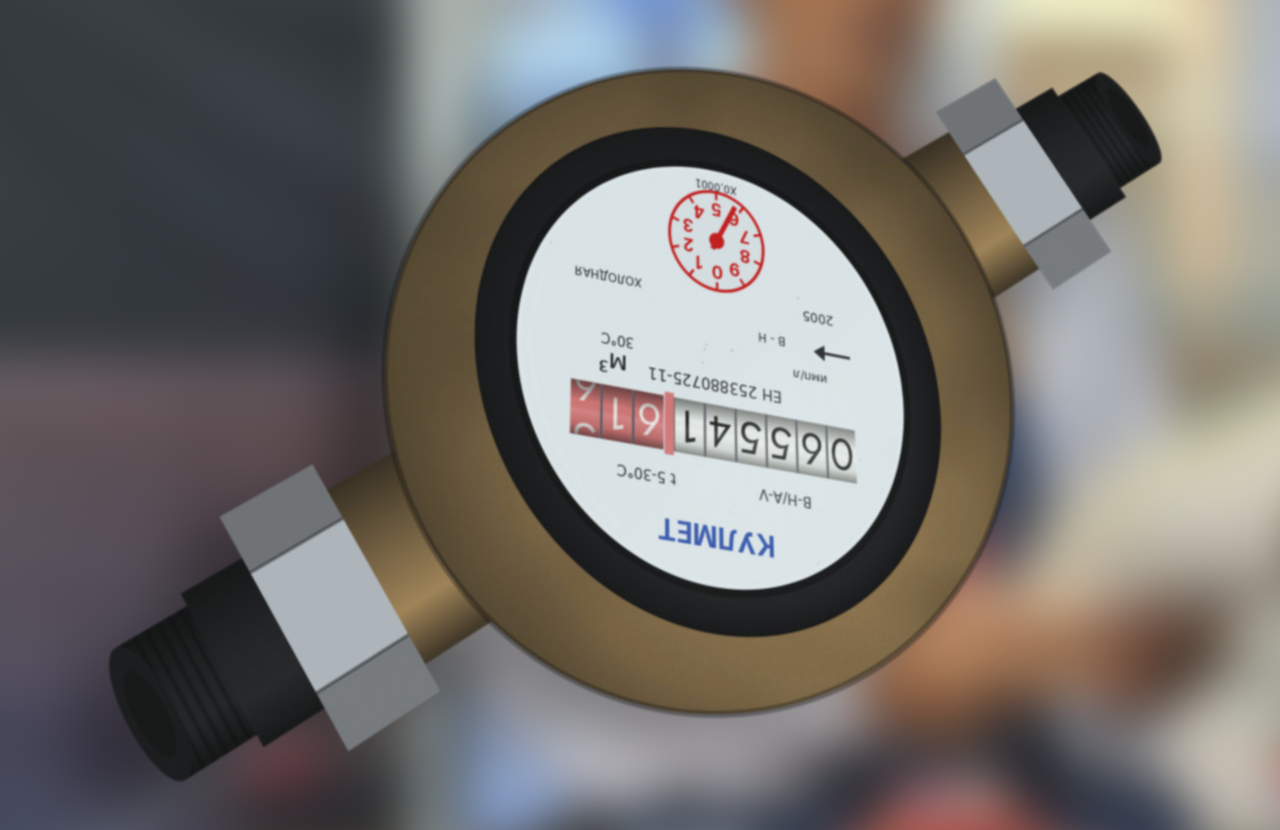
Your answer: 65541.6155 m³
